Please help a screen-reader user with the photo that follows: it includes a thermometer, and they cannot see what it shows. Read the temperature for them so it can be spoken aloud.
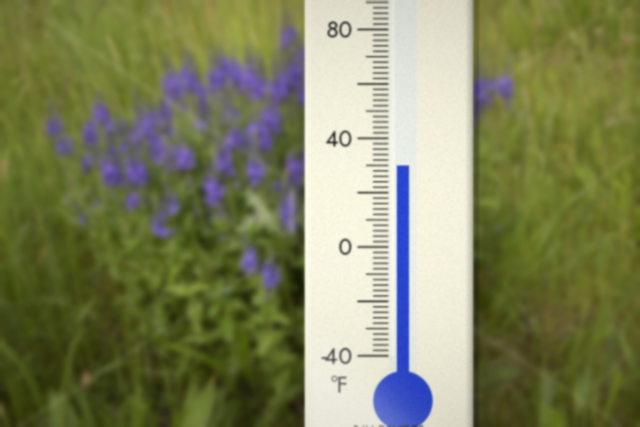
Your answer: 30 °F
